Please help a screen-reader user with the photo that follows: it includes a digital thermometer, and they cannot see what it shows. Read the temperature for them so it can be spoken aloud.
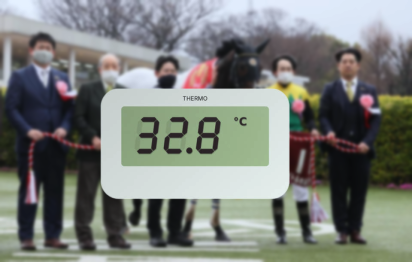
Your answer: 32.8 °C
